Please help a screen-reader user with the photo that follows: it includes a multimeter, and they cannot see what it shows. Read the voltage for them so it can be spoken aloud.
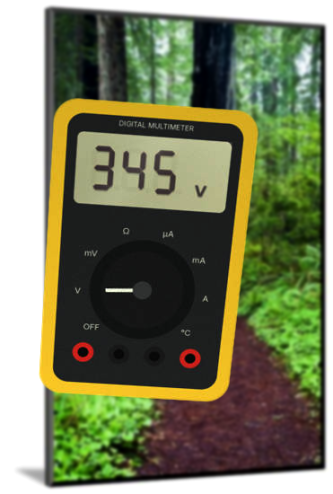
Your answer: 345 V
